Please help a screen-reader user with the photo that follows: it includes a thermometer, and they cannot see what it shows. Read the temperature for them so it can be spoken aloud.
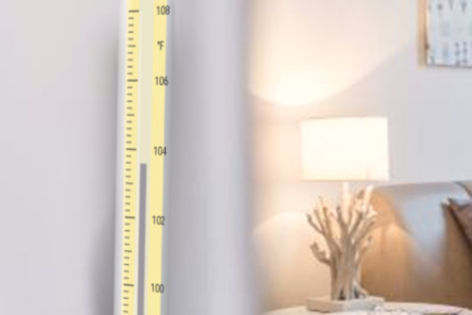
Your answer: 103.6 °F
